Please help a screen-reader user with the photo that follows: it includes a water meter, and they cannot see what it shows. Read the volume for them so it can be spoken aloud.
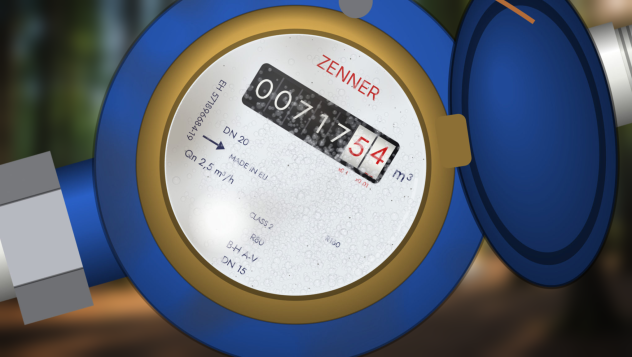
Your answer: 717.54 m³
